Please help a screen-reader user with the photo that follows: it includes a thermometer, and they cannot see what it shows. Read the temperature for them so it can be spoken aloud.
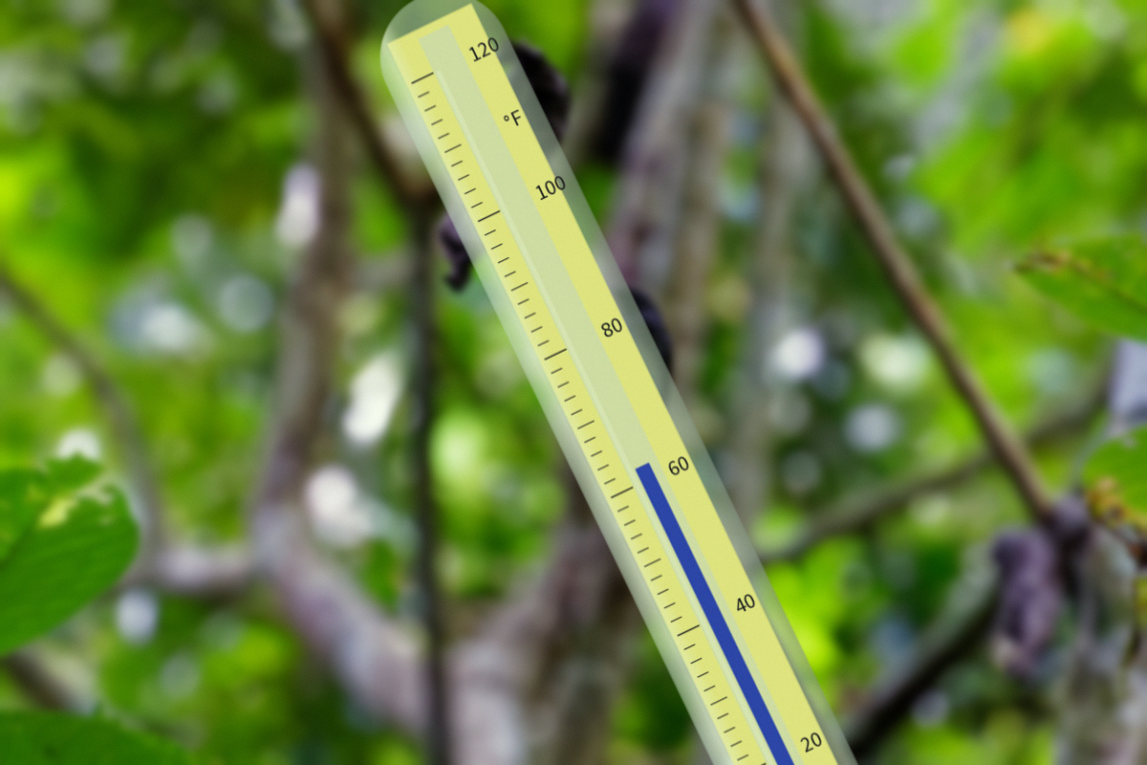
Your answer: 62 °F
